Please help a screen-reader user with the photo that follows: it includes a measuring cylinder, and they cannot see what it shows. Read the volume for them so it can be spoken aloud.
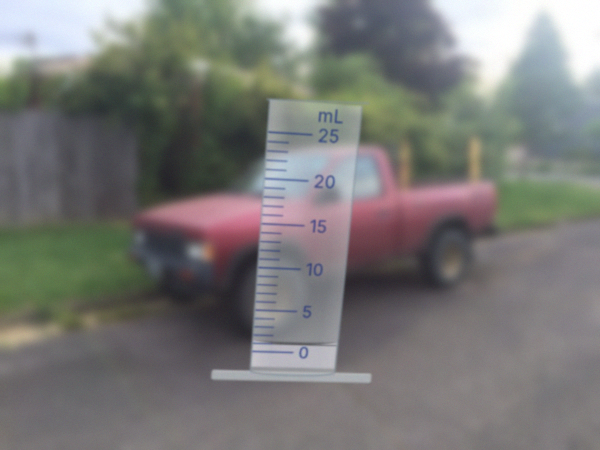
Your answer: 1 mL
